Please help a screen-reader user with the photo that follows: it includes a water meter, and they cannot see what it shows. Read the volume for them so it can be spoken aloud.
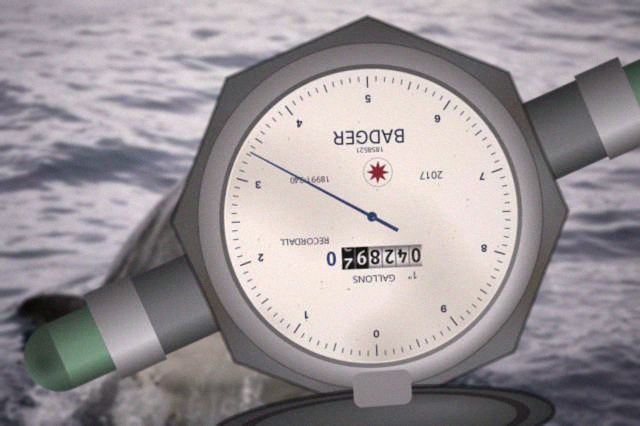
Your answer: 428923.3 gal
